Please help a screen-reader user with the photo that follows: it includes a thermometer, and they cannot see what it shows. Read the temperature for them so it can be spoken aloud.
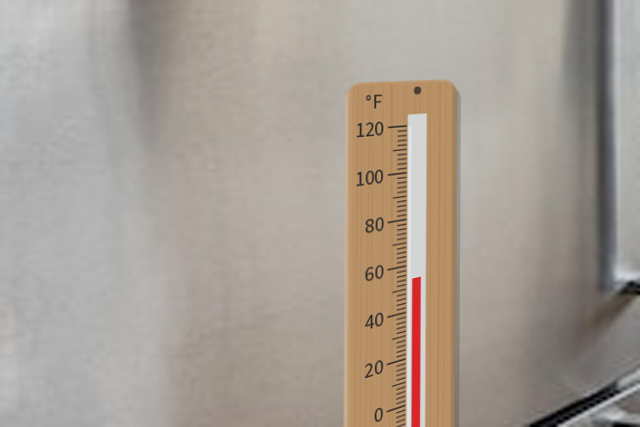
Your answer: 54 °F
